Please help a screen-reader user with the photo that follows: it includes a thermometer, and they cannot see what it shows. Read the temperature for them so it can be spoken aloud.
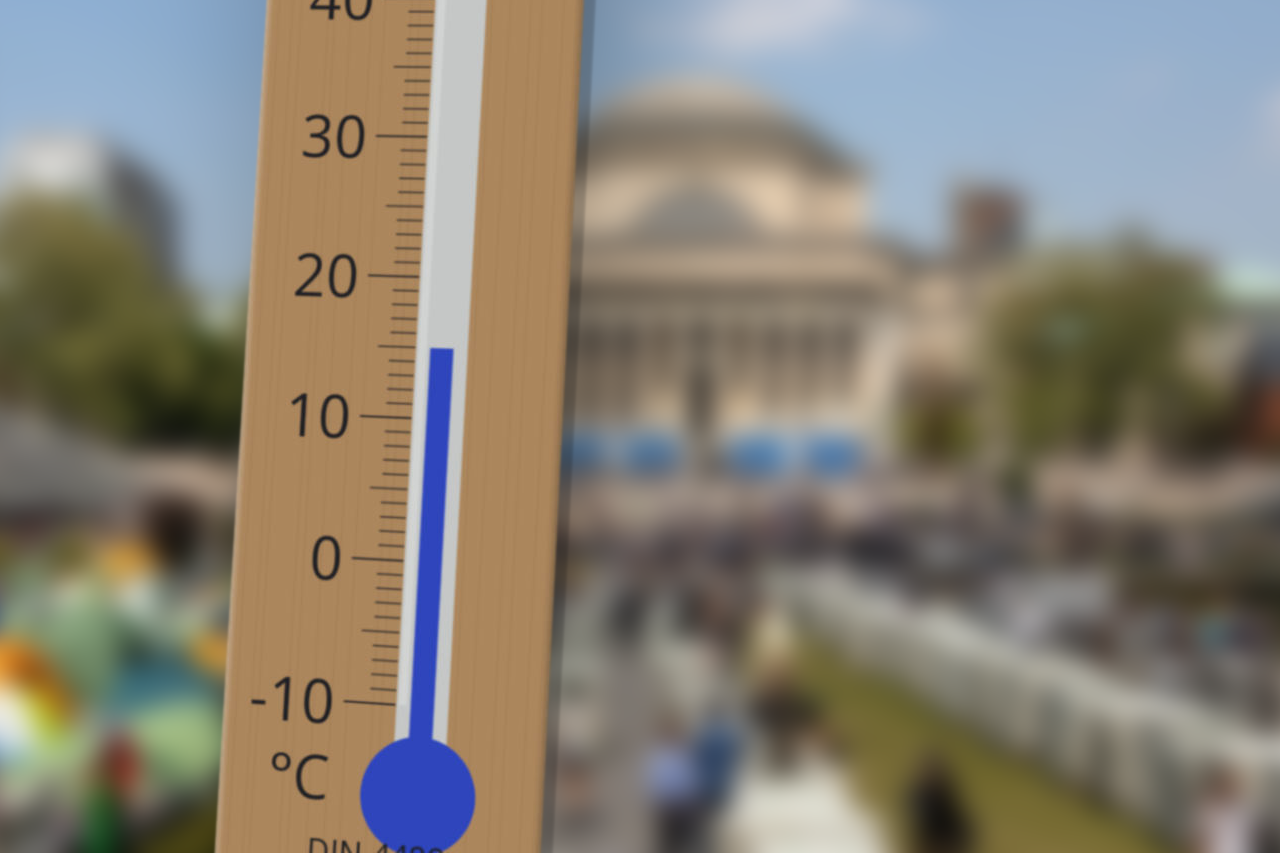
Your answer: 15 °C
